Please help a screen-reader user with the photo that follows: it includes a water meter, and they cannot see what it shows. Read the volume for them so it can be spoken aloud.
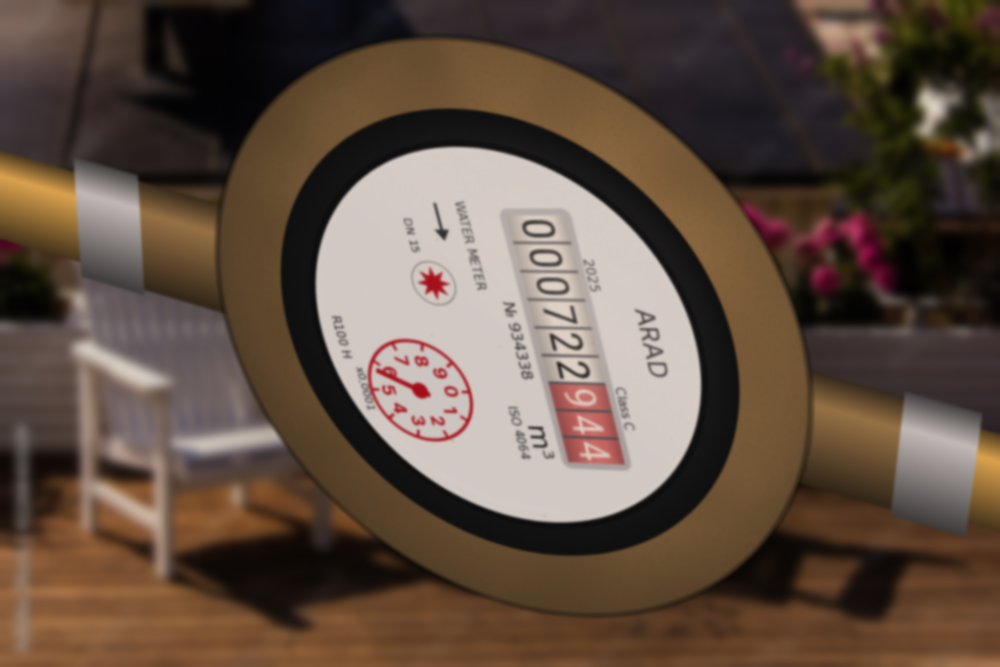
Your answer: 722.9445 m³
